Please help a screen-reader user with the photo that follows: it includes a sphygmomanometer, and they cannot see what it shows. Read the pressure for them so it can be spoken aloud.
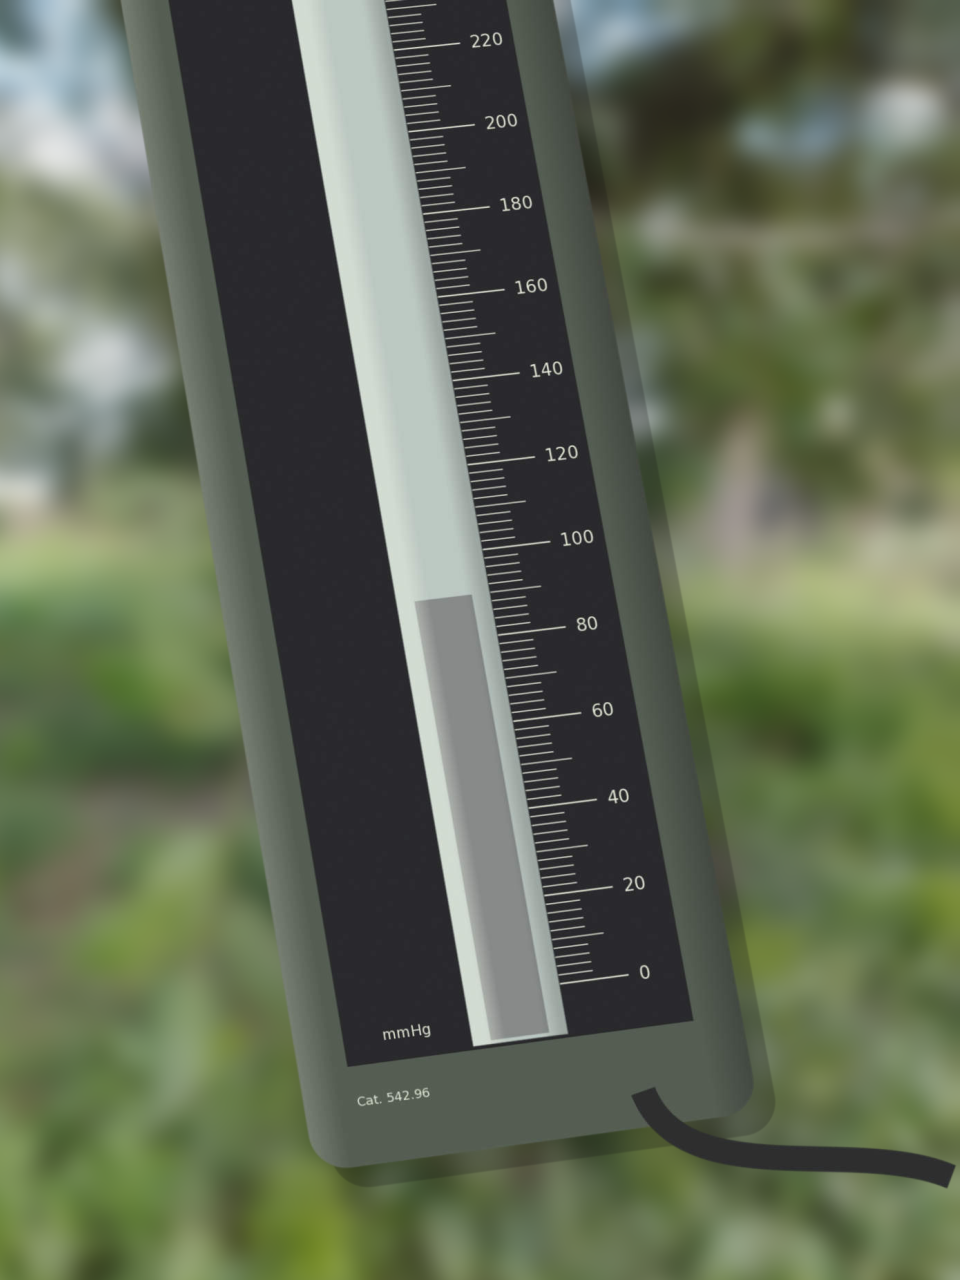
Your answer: 90 mmHg
